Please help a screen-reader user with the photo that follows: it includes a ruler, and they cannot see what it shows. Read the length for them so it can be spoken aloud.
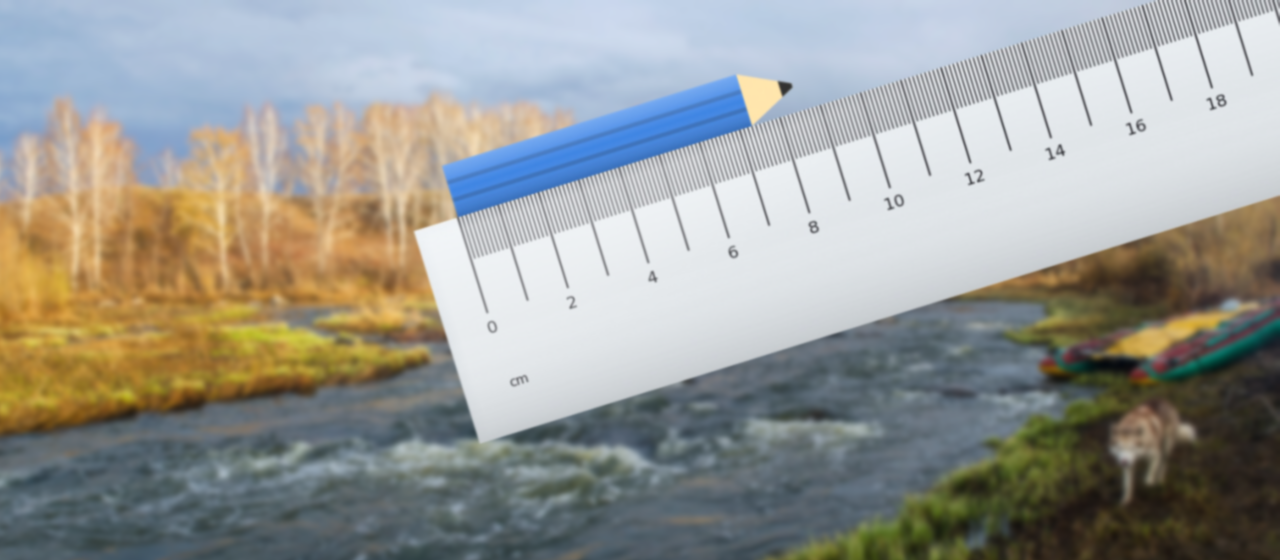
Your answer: 8.5 cm
